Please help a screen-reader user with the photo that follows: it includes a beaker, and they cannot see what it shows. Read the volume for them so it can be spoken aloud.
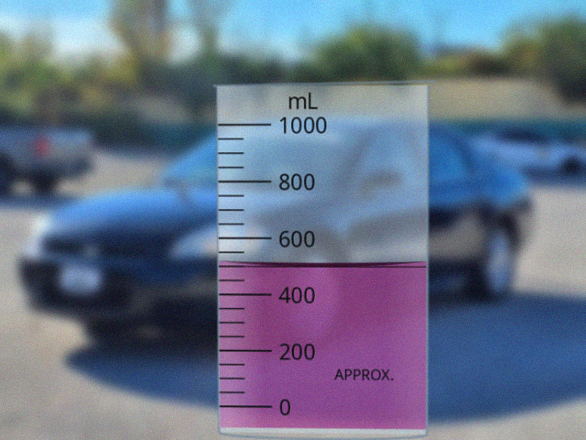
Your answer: 500 mL
